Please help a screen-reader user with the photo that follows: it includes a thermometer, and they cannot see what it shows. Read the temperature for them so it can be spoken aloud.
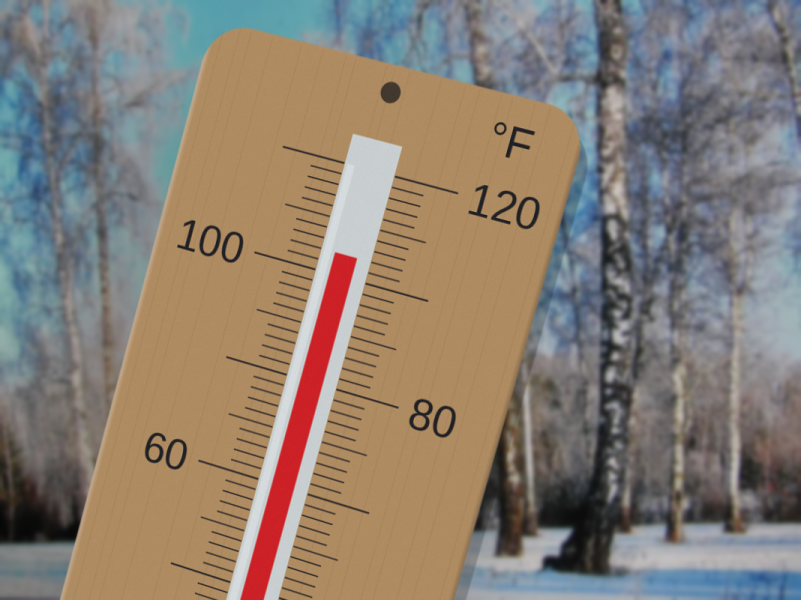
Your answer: 104 °F
